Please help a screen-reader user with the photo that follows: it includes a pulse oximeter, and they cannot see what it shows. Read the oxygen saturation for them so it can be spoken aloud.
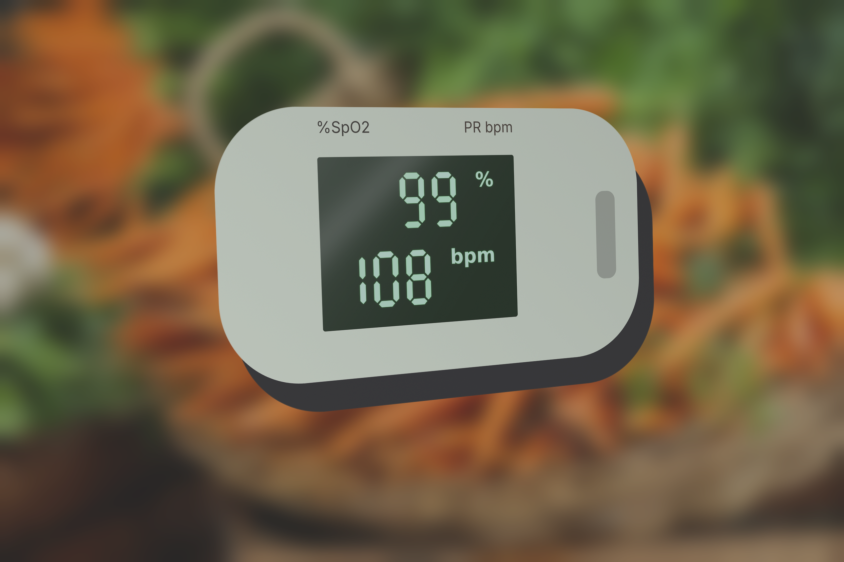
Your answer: 99 %
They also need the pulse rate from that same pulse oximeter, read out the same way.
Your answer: 108 bpm
